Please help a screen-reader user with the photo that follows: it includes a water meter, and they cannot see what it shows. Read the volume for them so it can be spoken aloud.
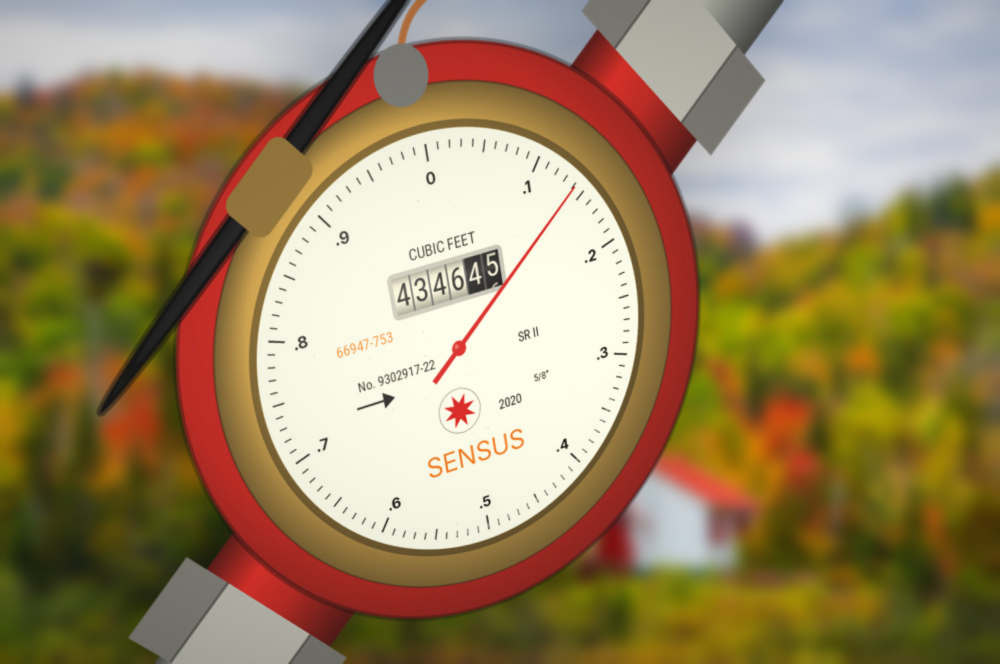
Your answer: 434645.14 ft³
